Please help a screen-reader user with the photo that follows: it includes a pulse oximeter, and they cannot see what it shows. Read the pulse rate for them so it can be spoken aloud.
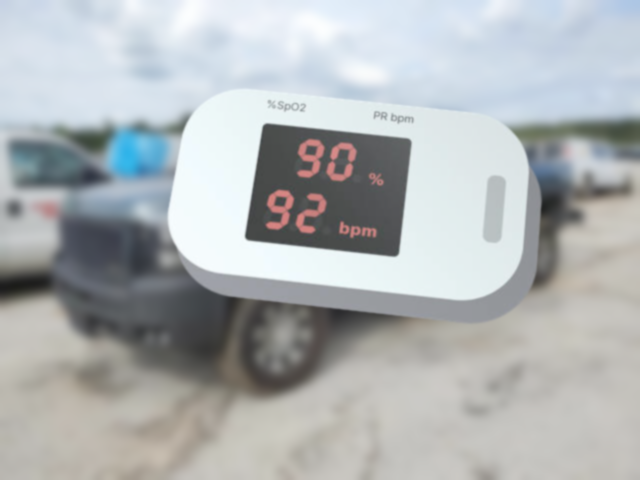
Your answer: 92 bpm
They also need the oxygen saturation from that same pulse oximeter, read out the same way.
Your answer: 90 %
